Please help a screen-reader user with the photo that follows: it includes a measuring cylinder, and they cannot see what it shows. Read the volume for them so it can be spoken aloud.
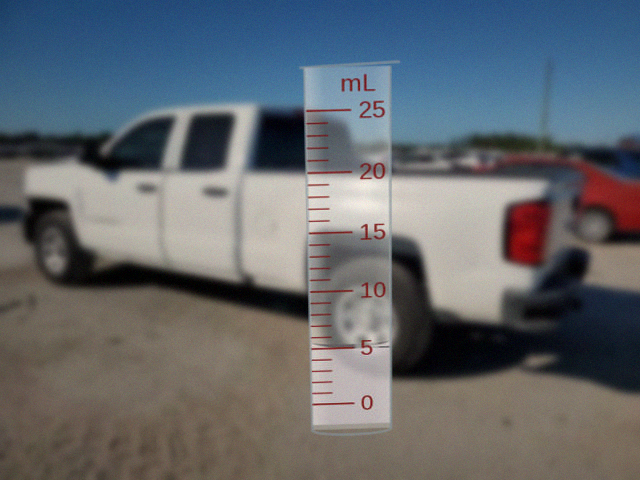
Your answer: 5 mL
